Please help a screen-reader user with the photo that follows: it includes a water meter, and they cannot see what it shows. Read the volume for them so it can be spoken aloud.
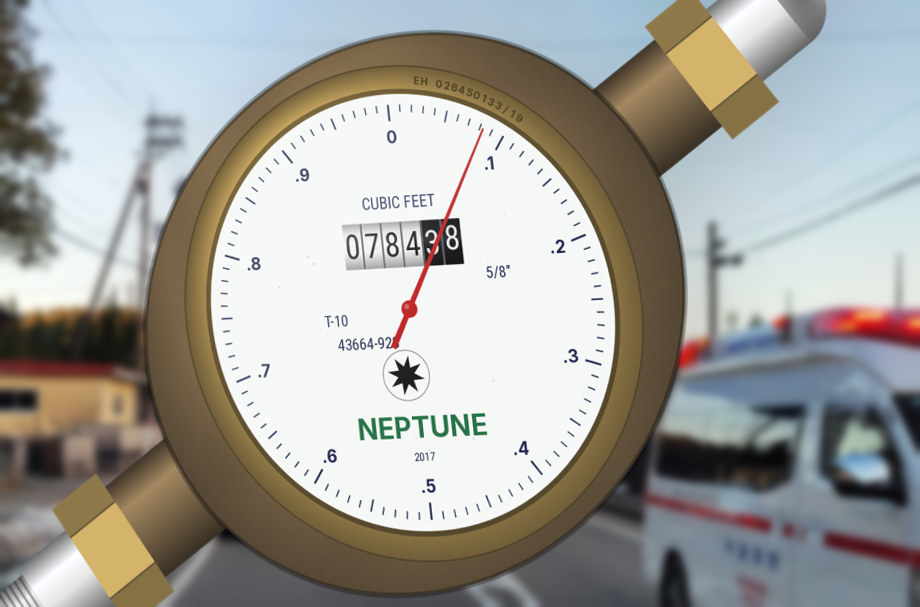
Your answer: 78438.08 ft³
